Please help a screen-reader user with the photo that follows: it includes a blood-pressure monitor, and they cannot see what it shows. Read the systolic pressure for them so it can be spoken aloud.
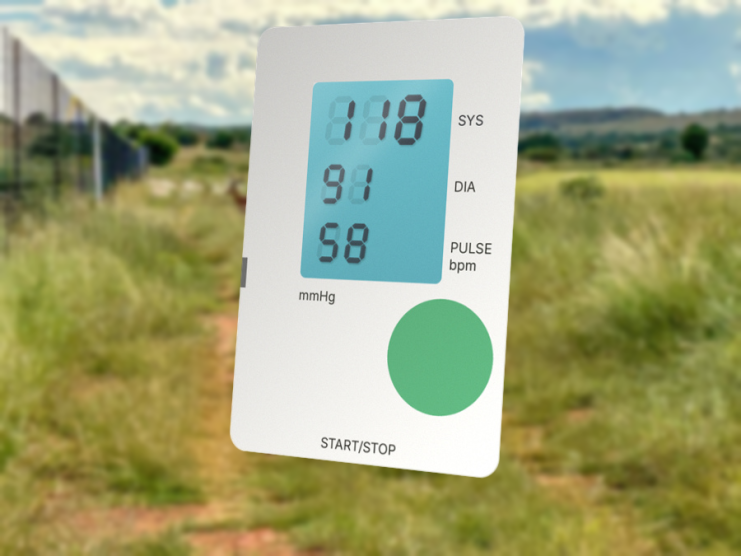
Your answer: 118 mmHg
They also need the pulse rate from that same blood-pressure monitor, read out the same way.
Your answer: 58 bpm
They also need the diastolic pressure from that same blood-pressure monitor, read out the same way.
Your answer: 91 mmHg
